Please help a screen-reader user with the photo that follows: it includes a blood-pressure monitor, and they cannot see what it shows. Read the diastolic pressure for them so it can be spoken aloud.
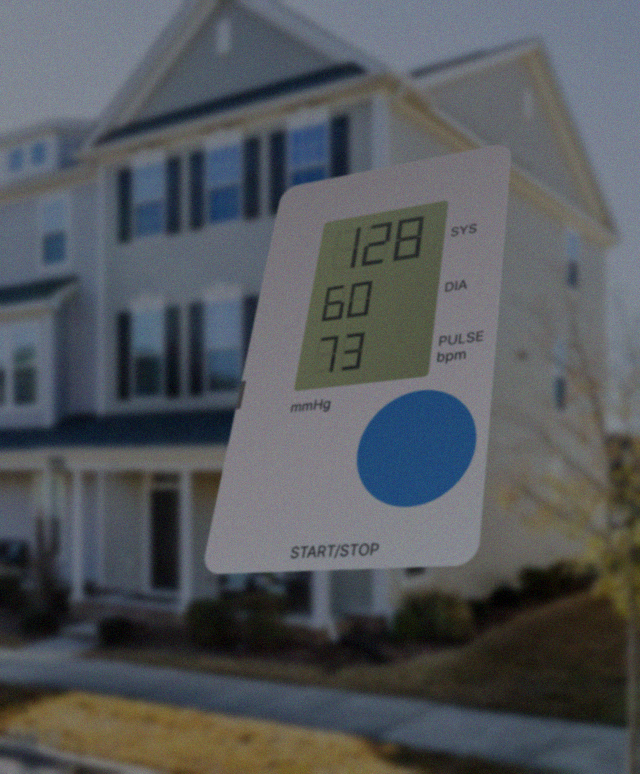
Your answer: 60 mmHg
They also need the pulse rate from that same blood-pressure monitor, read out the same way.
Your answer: 73 bpm
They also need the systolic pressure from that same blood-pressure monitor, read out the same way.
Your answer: 128 mmHg
